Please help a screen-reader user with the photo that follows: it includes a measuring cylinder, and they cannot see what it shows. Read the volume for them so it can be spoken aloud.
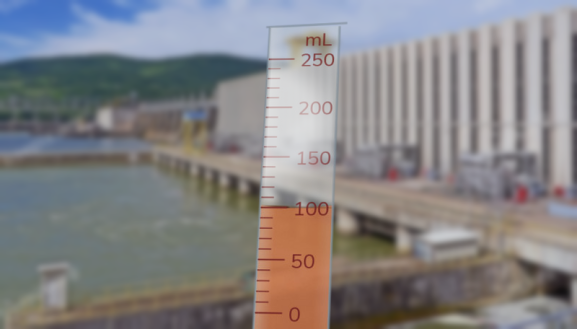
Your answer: 100 mL
